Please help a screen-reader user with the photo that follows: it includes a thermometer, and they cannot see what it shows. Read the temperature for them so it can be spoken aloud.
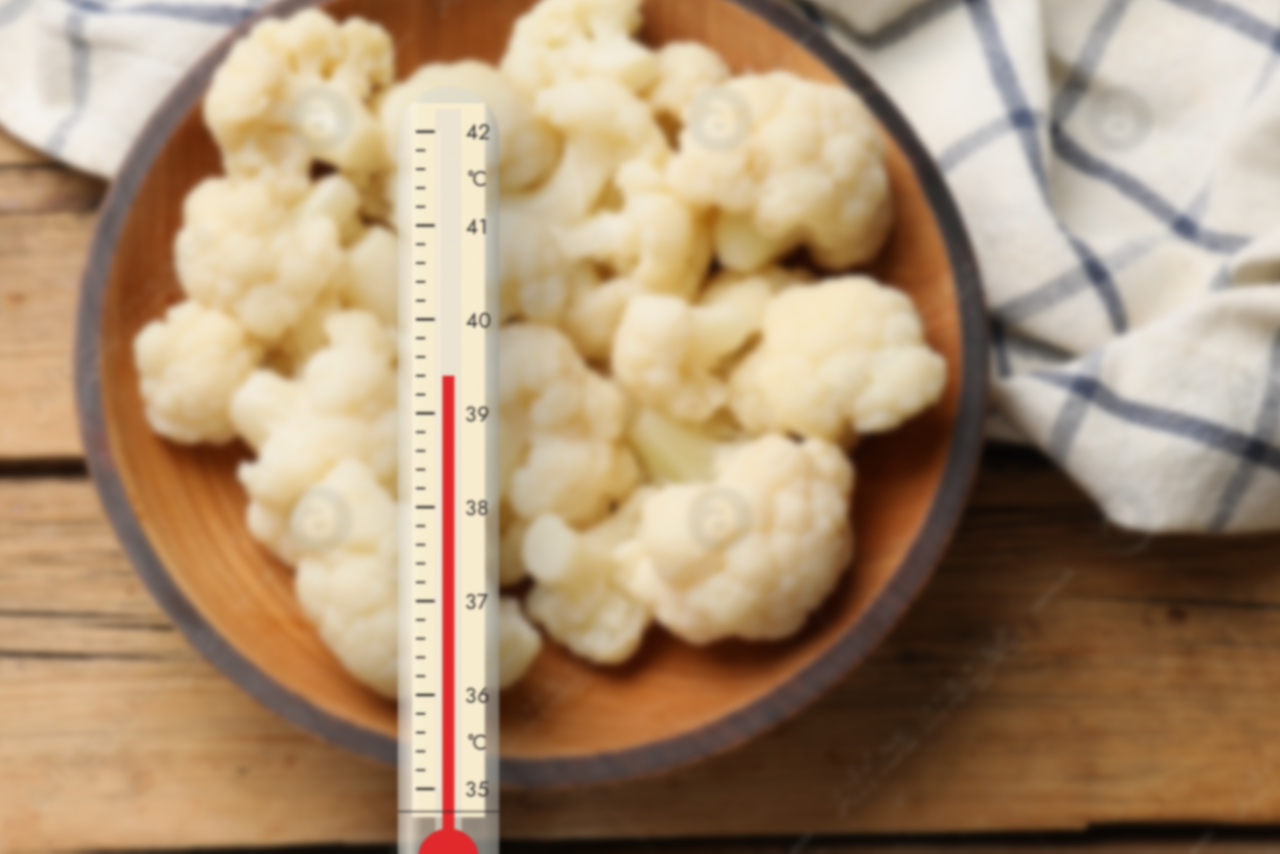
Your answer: 39.4 °C
